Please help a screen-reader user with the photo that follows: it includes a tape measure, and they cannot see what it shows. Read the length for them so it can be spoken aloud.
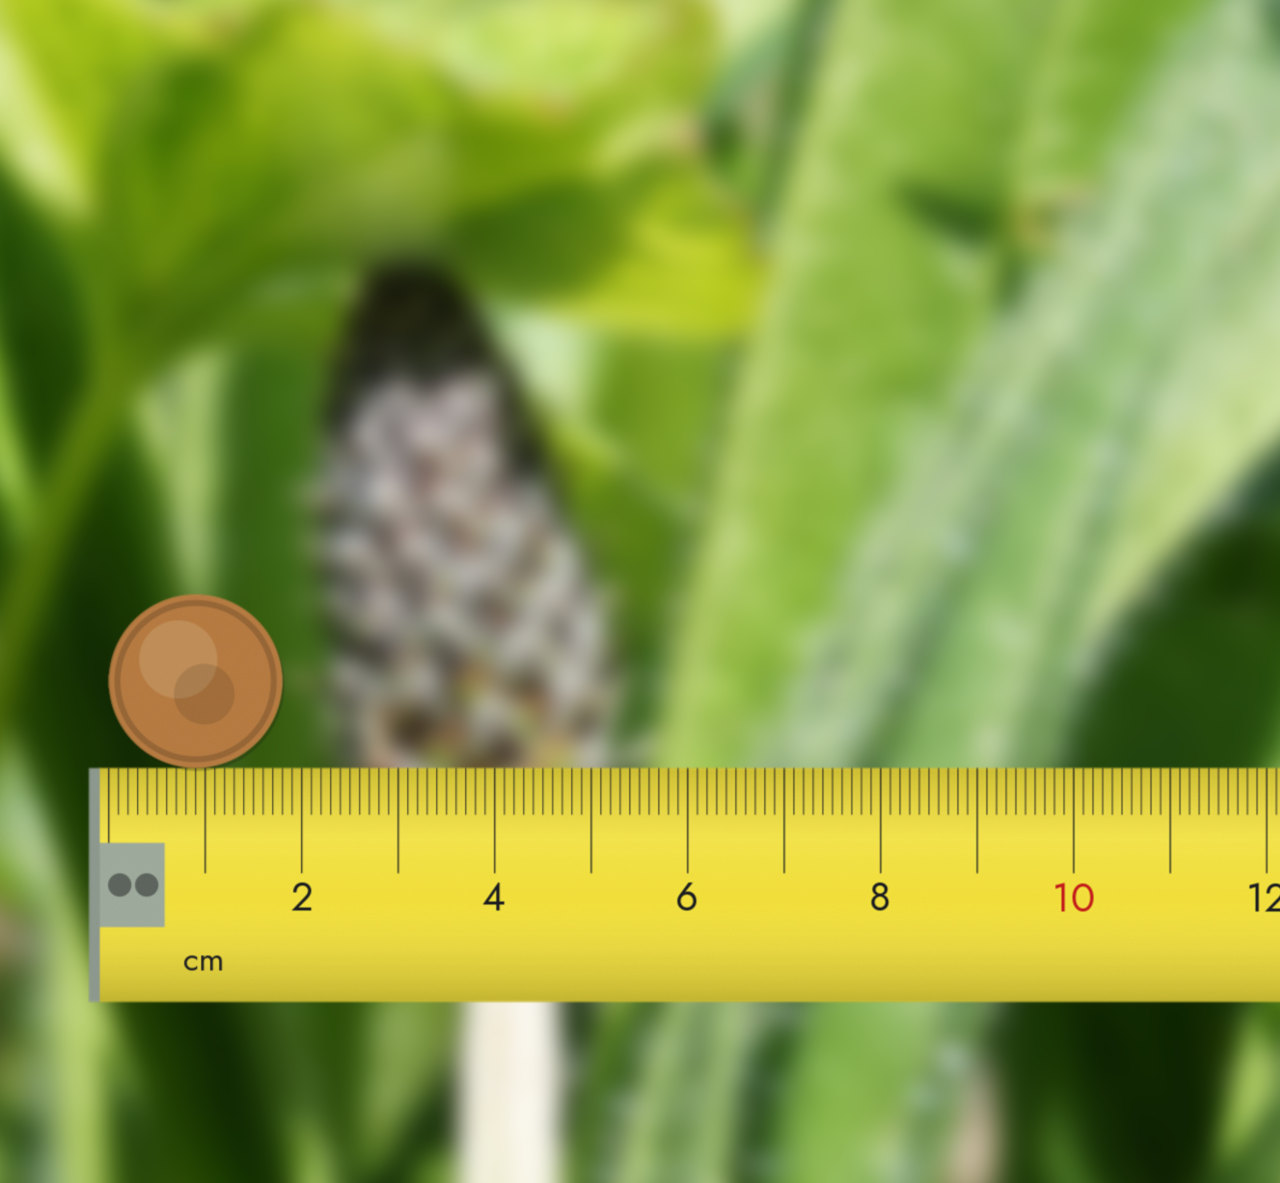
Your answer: 1.8 cm
